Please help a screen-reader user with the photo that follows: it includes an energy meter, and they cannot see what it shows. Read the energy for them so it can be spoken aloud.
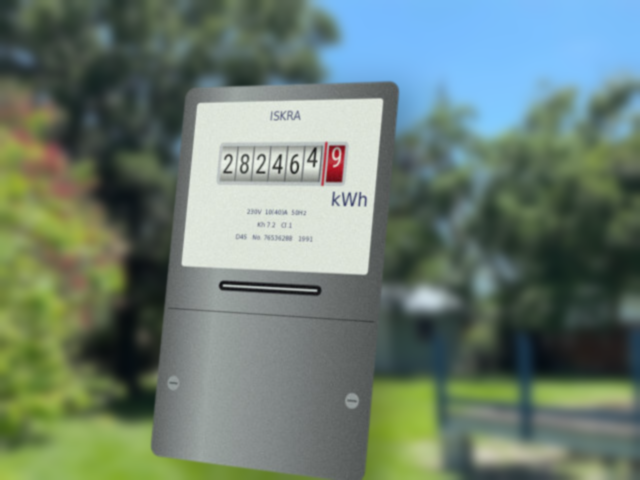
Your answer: 282464.9 kWh
